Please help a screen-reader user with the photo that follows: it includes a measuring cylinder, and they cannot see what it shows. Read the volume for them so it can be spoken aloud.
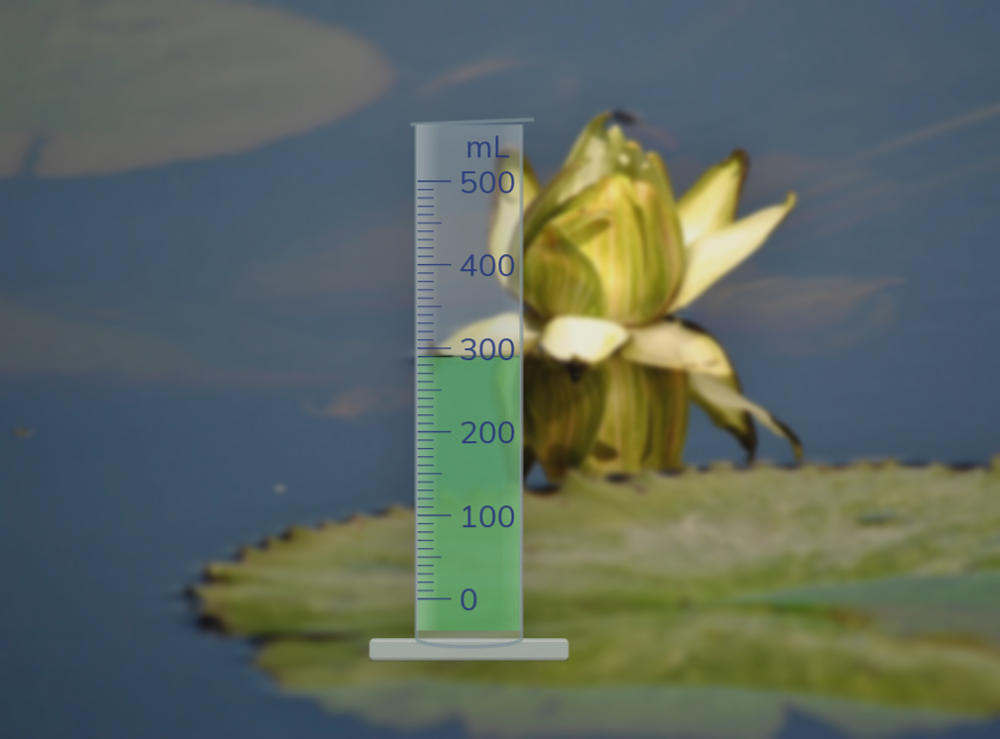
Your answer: 290 mL
